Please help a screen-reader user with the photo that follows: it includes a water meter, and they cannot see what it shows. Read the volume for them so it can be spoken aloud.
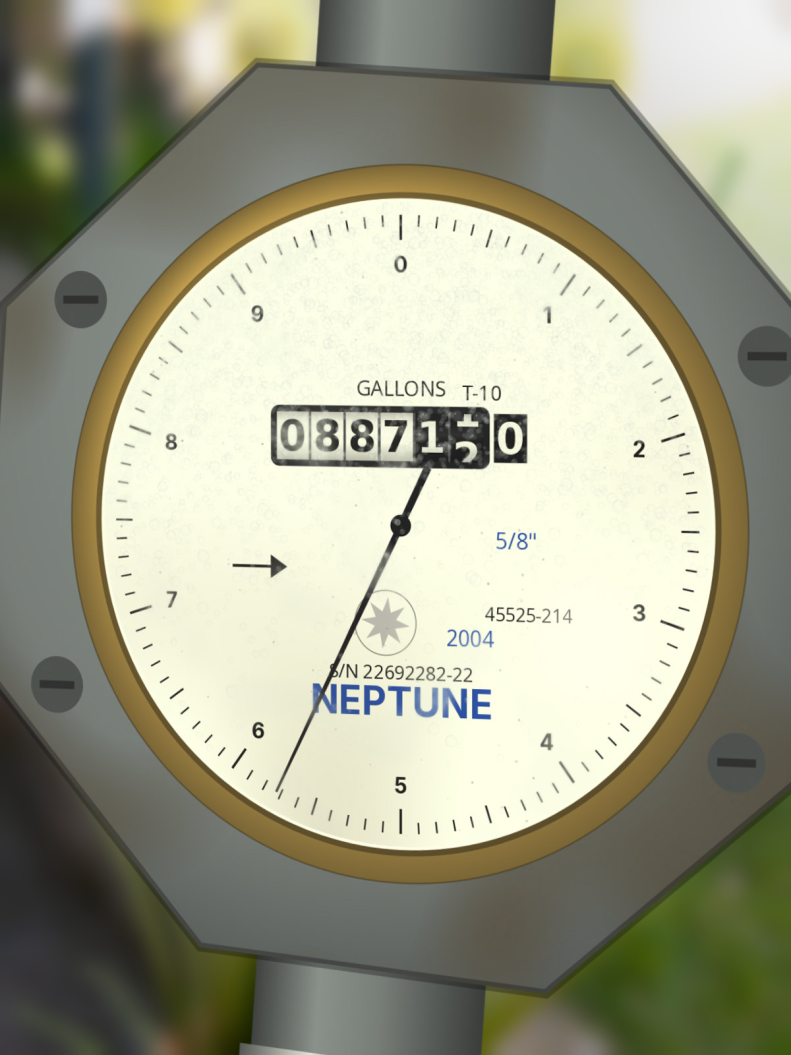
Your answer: 887115.7 gal
